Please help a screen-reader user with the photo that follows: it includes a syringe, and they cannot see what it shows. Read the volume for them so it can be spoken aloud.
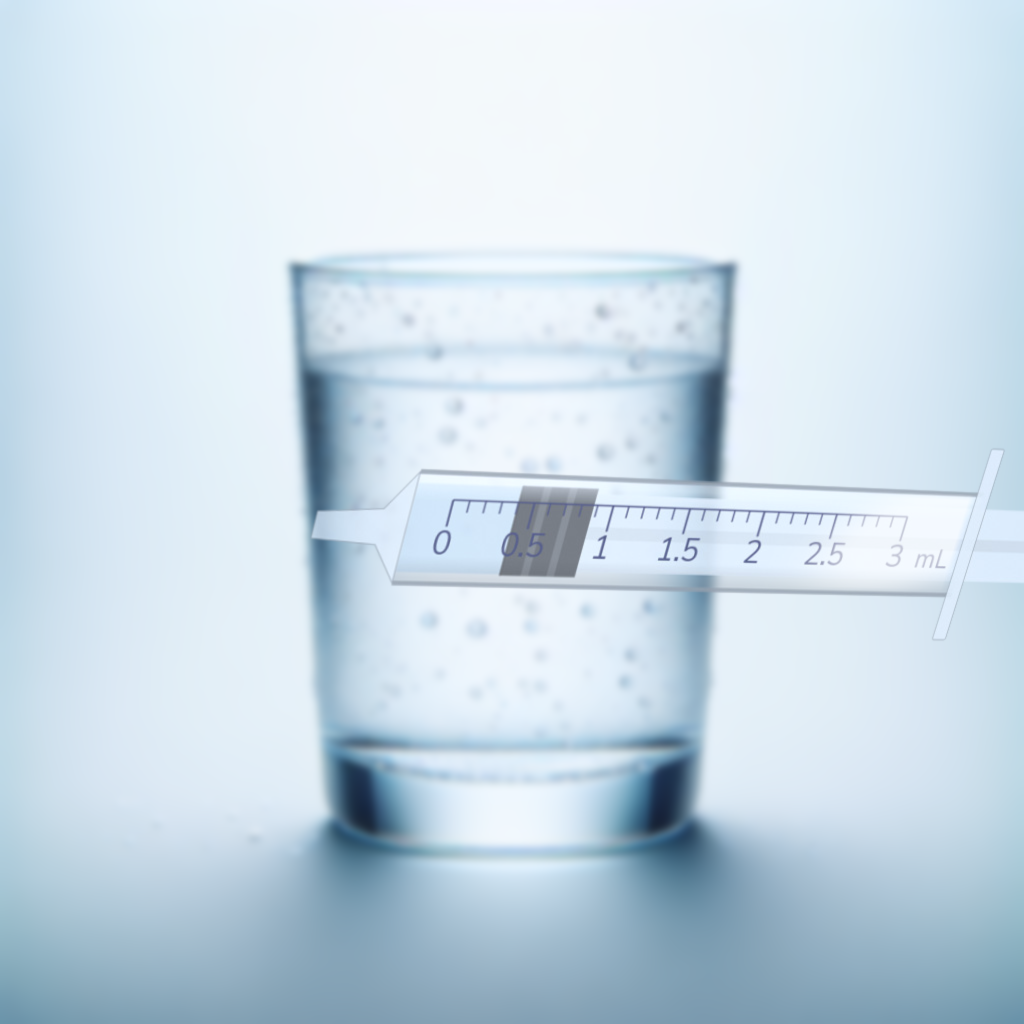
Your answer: 0.4 mL
